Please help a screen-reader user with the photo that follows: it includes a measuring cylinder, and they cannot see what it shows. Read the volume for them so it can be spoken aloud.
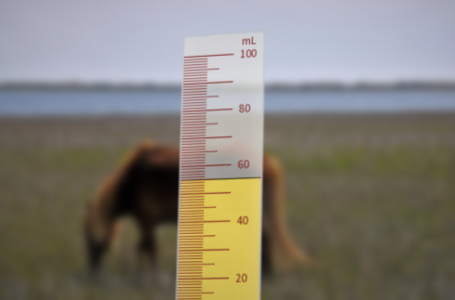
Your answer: 55 mL
